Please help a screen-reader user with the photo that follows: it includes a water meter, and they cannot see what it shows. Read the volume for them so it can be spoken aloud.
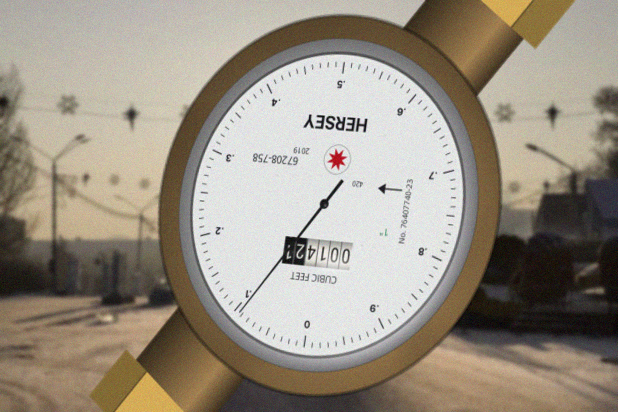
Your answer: 1421.09 ft³
